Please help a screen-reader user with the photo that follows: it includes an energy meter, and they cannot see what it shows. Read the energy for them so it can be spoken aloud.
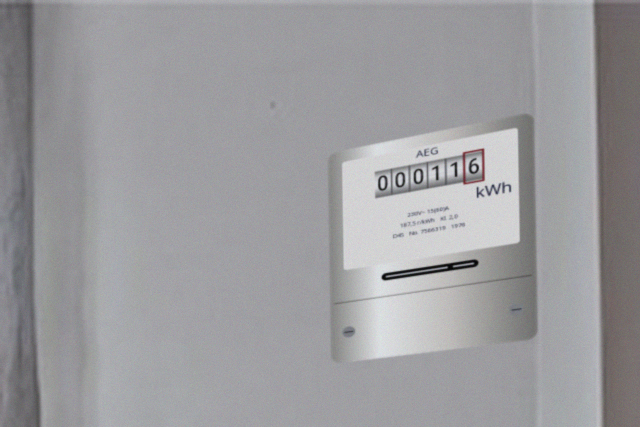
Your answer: 11.6 kWh
